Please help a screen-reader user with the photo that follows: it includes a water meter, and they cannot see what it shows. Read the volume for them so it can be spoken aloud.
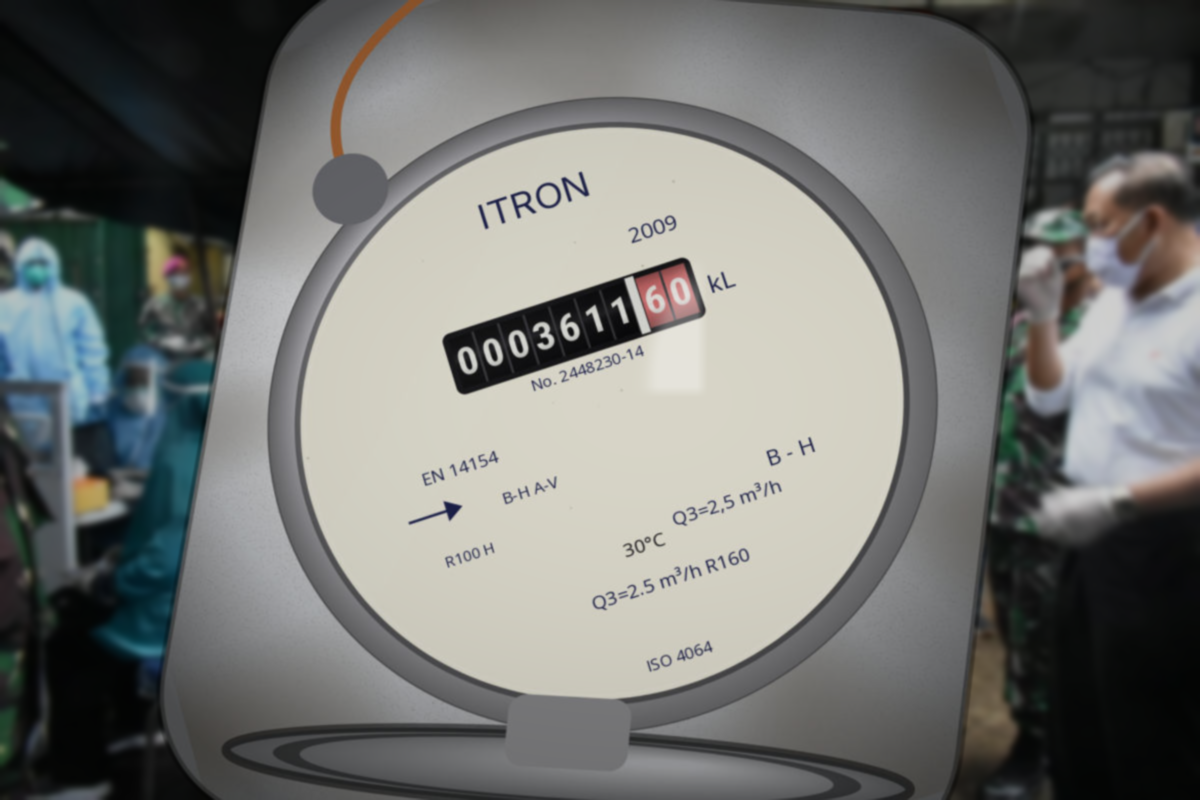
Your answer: 3611.60 kL
